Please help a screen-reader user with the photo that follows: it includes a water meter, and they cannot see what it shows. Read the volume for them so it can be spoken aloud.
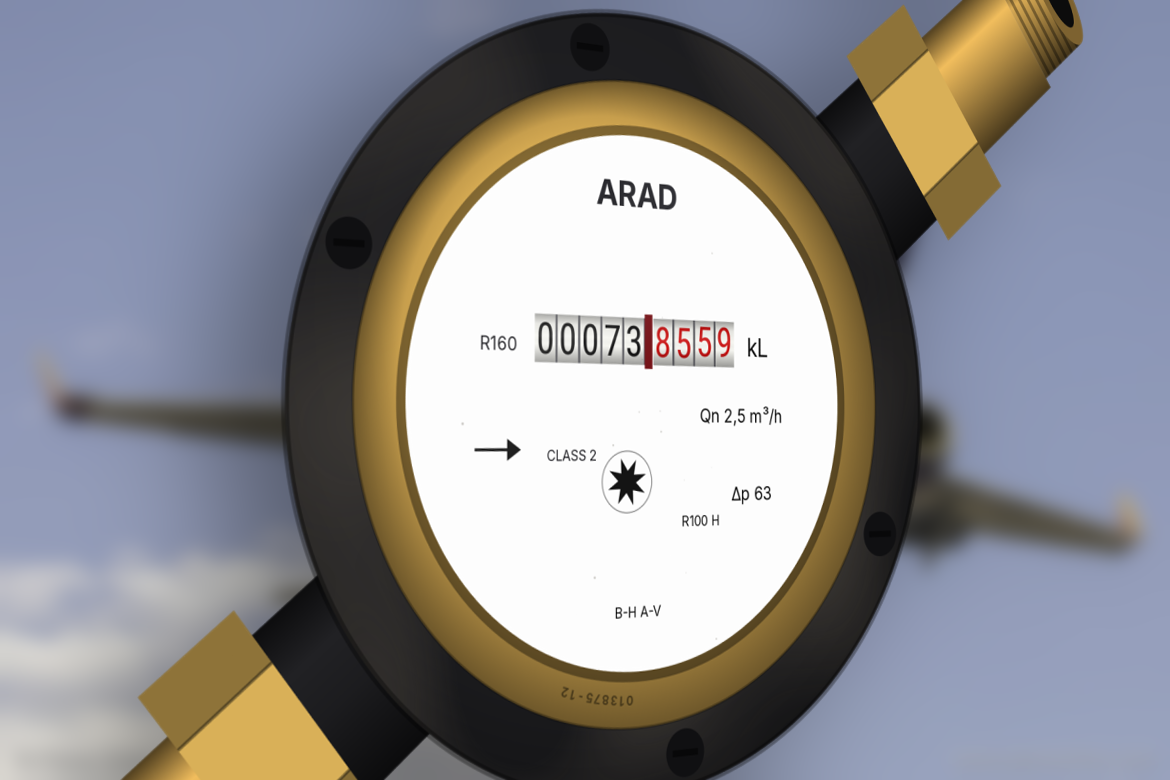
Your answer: 73.8559 kL
